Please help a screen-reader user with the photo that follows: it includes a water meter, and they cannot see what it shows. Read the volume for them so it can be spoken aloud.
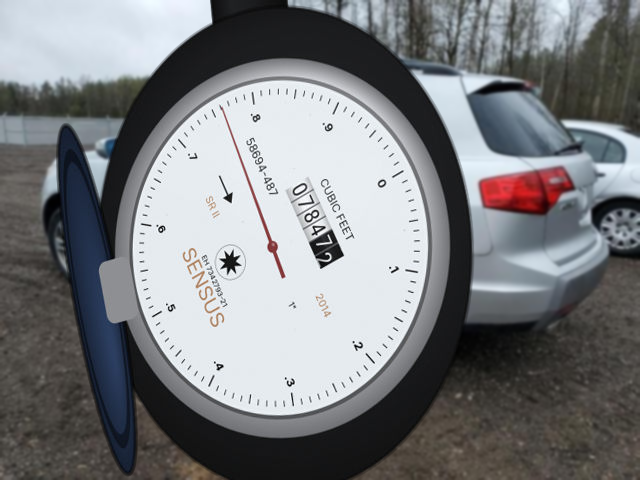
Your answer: 78471.76 ft³
